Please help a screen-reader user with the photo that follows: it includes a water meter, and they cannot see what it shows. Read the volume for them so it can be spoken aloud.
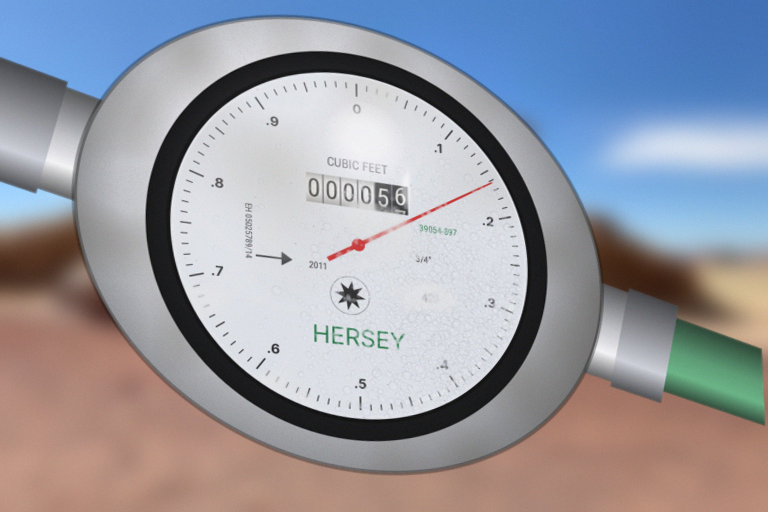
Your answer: 56.16 ft³
